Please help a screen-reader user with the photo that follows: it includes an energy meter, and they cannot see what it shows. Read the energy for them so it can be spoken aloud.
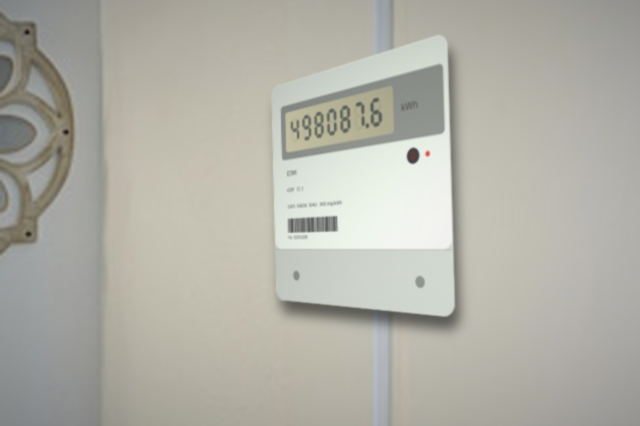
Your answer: 498087.6 kWh
